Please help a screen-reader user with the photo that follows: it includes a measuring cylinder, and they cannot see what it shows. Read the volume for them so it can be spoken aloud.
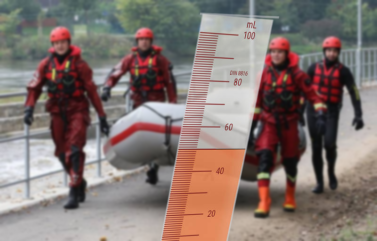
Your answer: 50 mL
